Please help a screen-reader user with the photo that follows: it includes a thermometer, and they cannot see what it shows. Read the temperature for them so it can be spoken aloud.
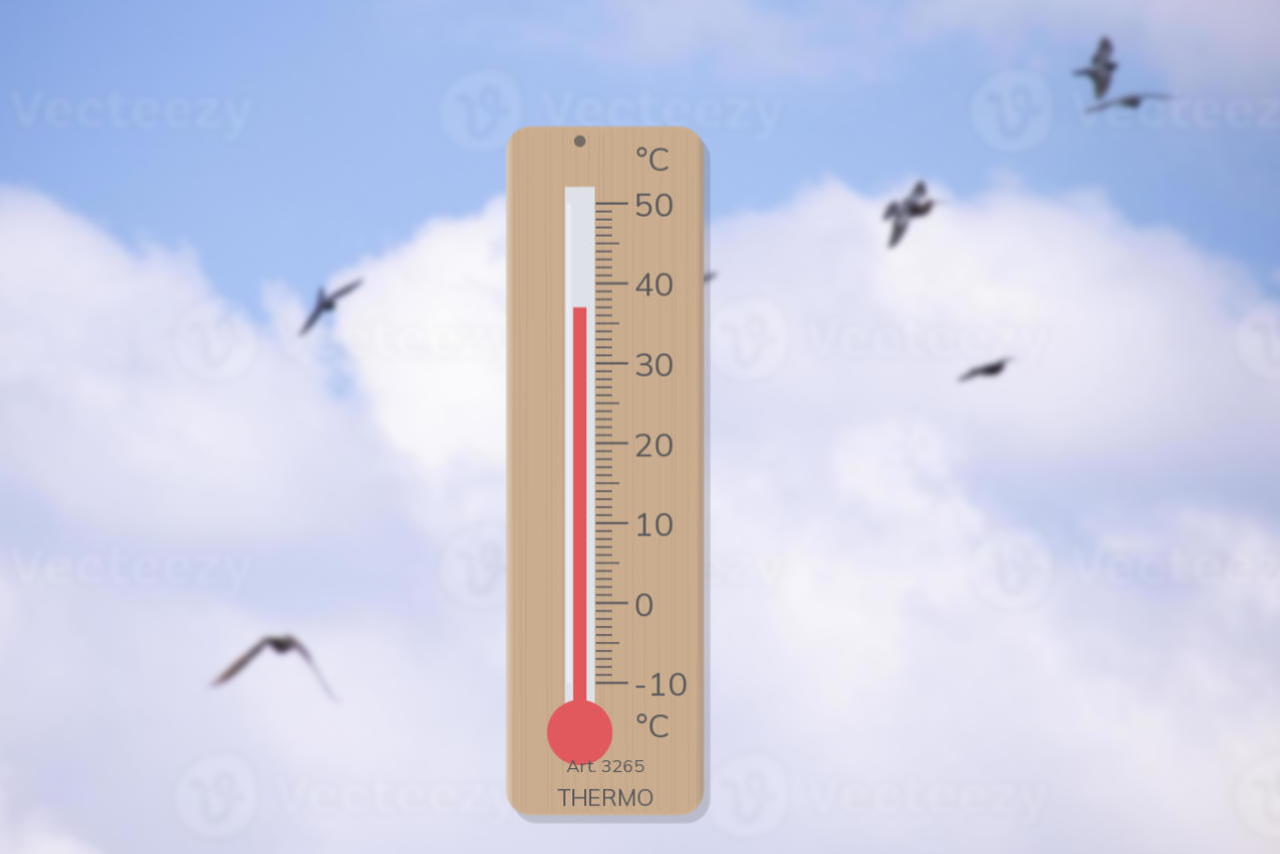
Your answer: 37 °C
